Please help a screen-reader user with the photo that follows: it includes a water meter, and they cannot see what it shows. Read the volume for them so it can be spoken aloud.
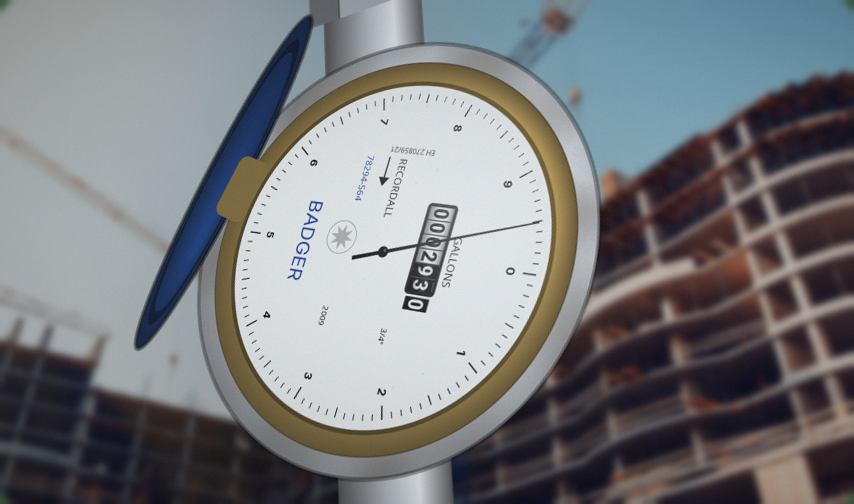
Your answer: 2929.5 gal
